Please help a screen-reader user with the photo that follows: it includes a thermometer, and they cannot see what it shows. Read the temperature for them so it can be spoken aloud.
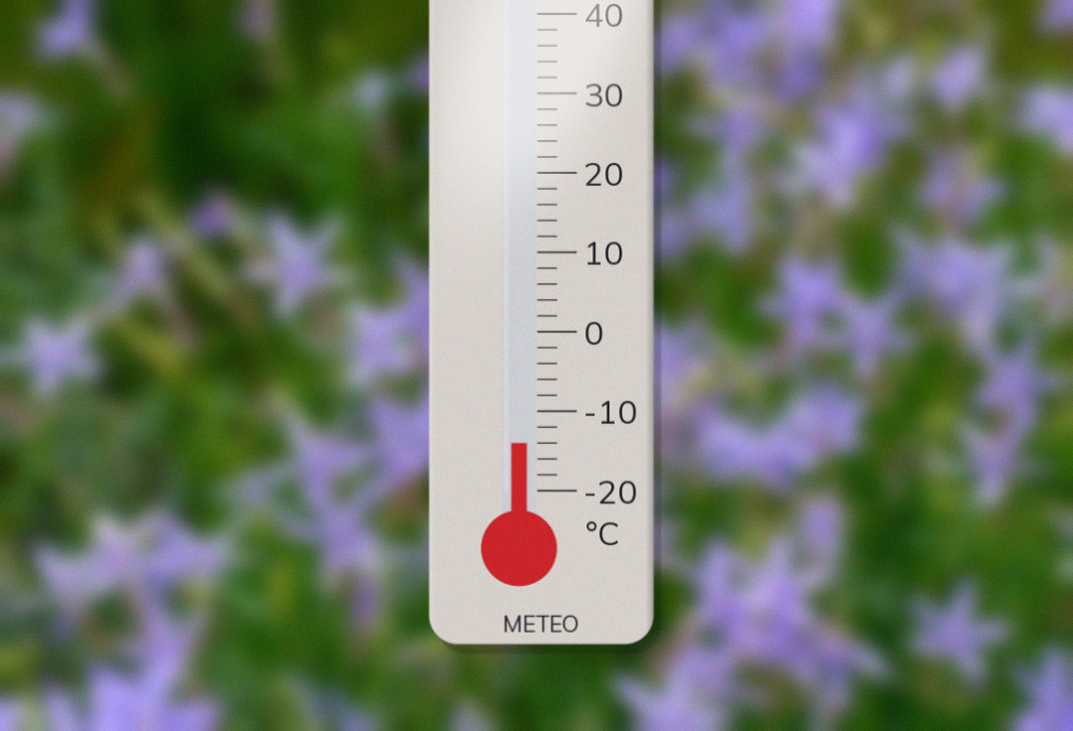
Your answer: -14 °C
